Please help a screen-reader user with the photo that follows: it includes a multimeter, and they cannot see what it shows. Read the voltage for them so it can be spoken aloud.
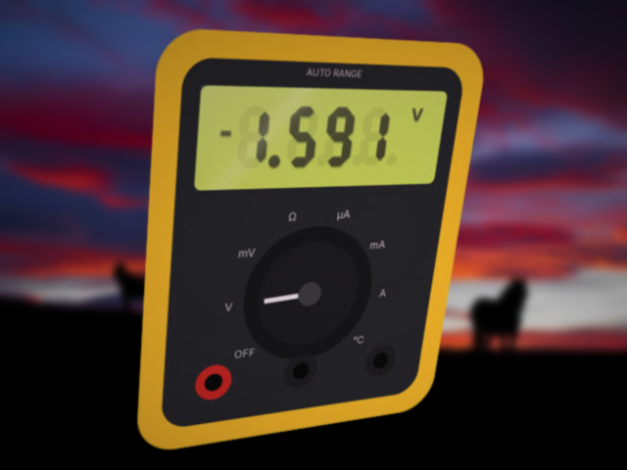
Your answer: -1.591 V
